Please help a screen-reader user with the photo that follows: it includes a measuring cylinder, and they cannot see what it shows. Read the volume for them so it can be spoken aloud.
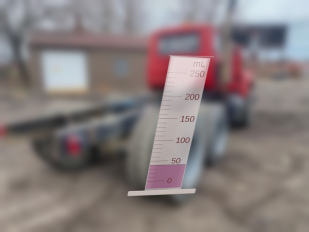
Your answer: 40 mL
